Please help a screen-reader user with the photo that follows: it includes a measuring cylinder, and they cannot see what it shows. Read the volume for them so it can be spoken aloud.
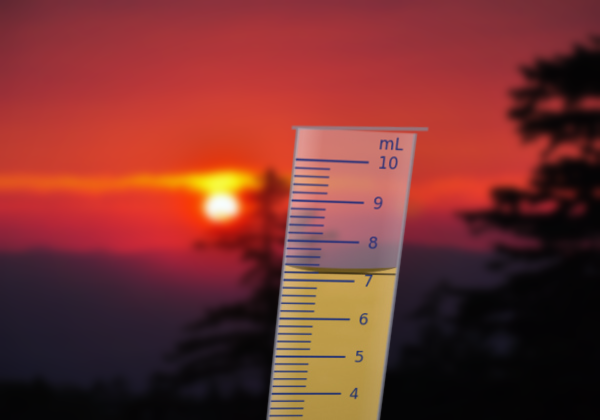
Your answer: 7.2 mL
